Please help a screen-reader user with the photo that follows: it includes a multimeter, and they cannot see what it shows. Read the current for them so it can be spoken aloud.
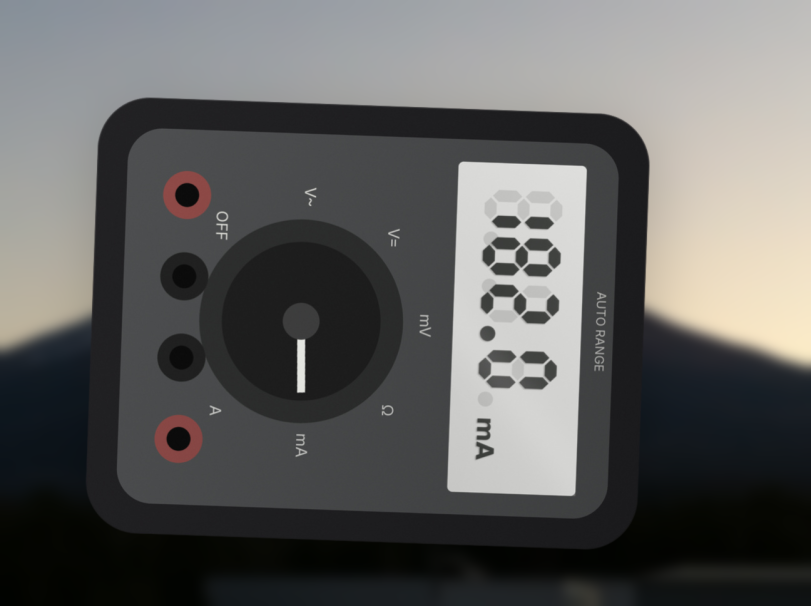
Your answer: 182.0 mA
